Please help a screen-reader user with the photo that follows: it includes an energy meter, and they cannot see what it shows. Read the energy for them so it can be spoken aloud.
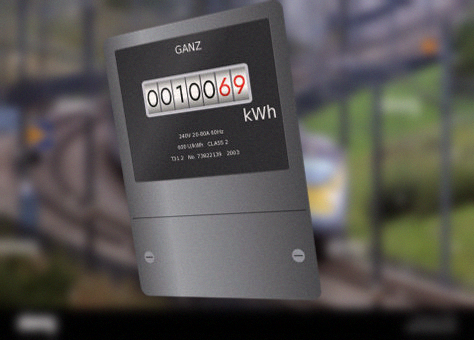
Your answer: 100.69 kWh
